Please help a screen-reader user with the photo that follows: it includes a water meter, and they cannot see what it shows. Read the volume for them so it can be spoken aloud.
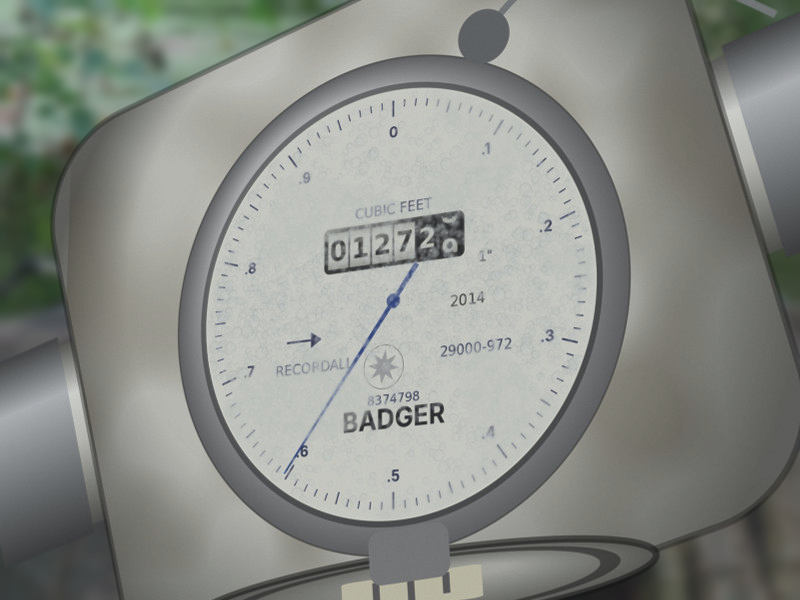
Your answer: 12728.60 ft³
